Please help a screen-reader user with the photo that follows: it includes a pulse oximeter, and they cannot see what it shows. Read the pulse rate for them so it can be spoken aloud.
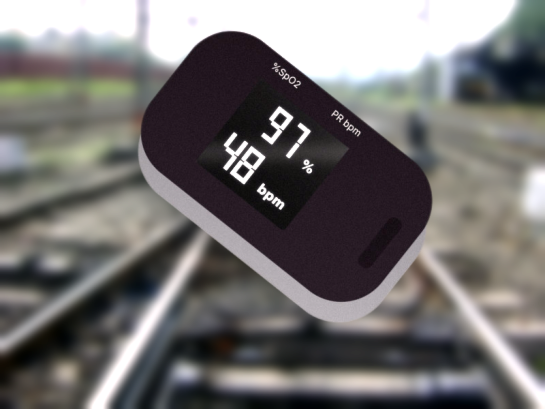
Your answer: 48 bpm
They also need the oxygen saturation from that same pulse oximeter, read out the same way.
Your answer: 97 %
